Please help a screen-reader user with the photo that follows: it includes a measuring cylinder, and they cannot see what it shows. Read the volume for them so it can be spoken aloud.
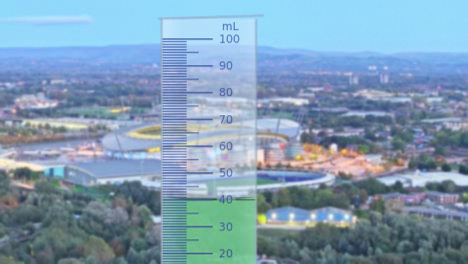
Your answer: 40 mL
